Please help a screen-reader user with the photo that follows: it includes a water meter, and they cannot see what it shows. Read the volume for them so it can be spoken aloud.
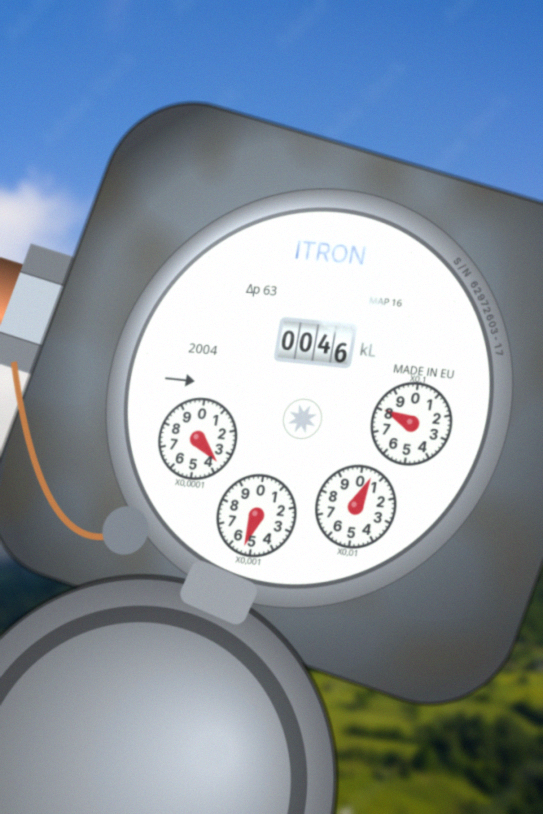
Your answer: 45.8053 kL
